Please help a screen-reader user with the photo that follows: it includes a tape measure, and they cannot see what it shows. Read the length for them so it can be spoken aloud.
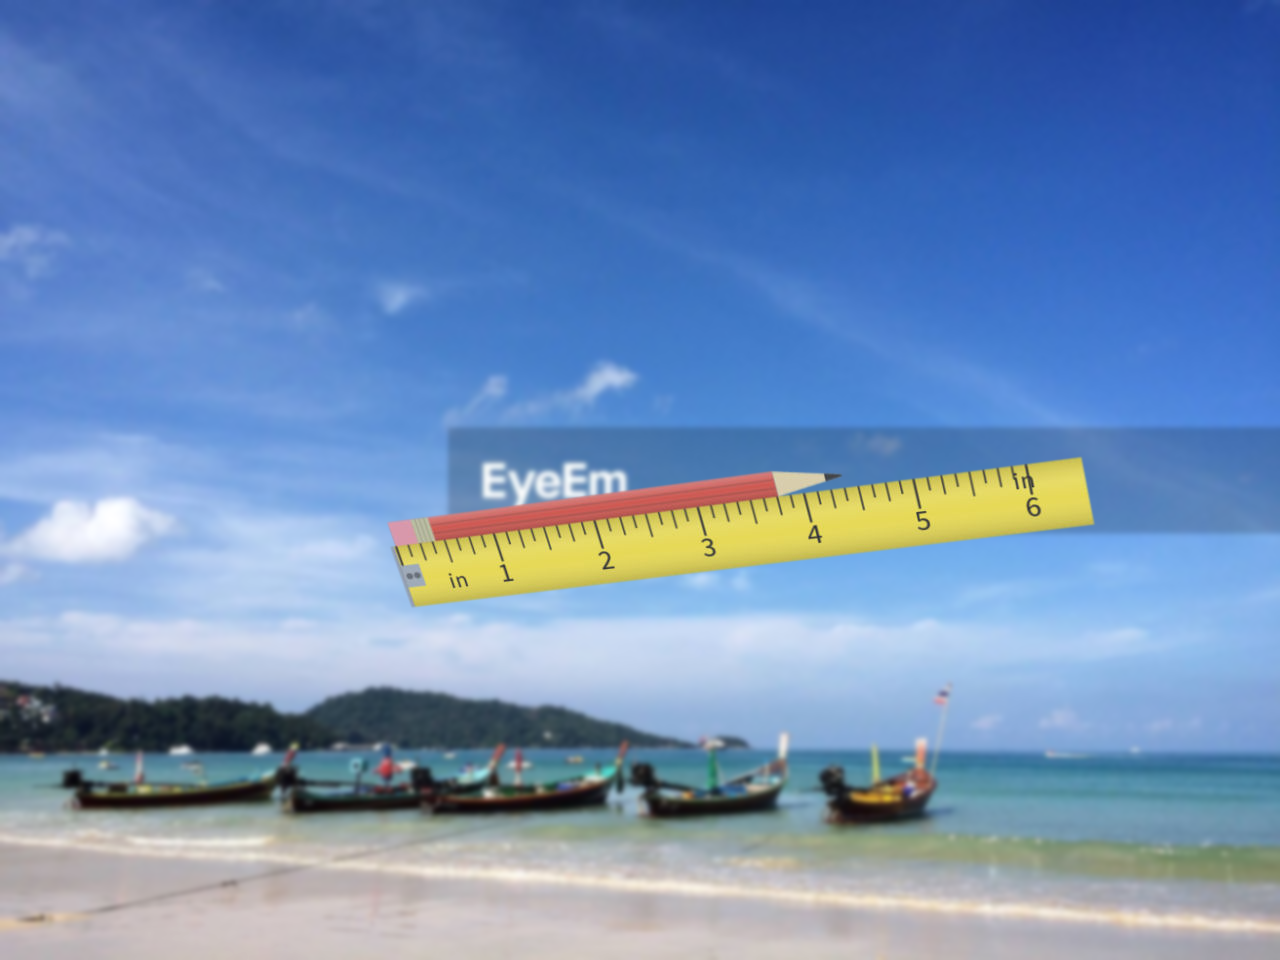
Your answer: 4.375 in
